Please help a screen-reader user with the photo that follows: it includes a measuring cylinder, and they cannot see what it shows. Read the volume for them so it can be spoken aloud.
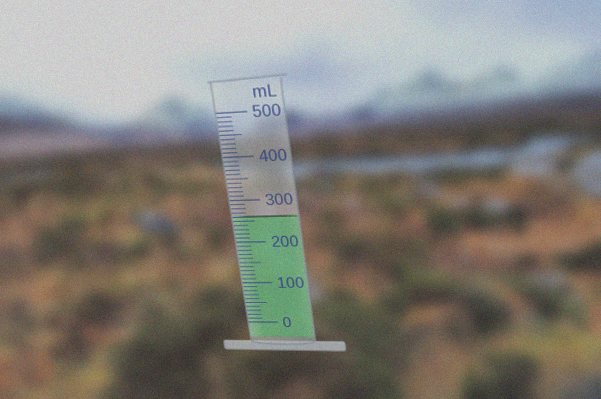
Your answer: 260 mL
